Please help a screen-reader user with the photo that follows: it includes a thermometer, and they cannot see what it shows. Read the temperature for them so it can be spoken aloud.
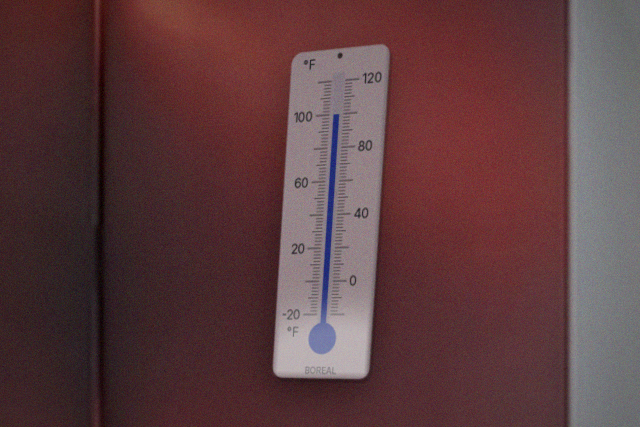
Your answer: 100 °F
